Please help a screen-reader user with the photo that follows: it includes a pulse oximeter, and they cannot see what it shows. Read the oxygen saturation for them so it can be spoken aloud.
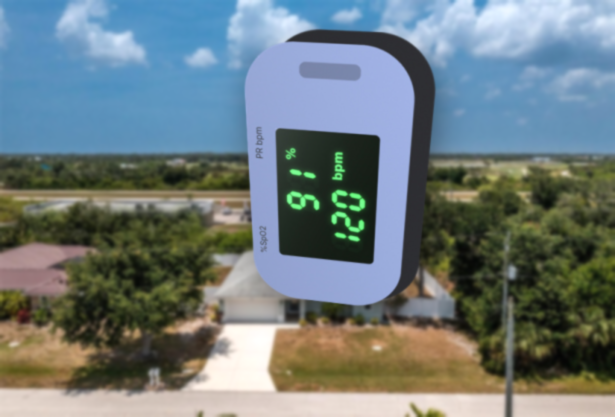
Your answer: 91 %
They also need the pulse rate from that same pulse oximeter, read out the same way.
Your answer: 120 bpm
